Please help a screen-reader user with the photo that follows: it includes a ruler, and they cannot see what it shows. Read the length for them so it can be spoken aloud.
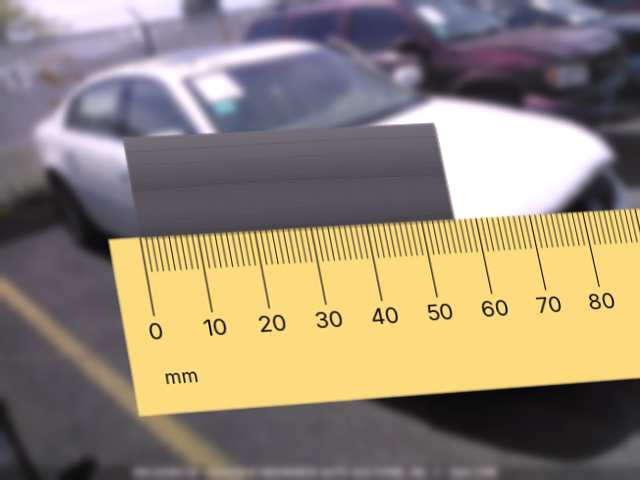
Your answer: 56 mm
